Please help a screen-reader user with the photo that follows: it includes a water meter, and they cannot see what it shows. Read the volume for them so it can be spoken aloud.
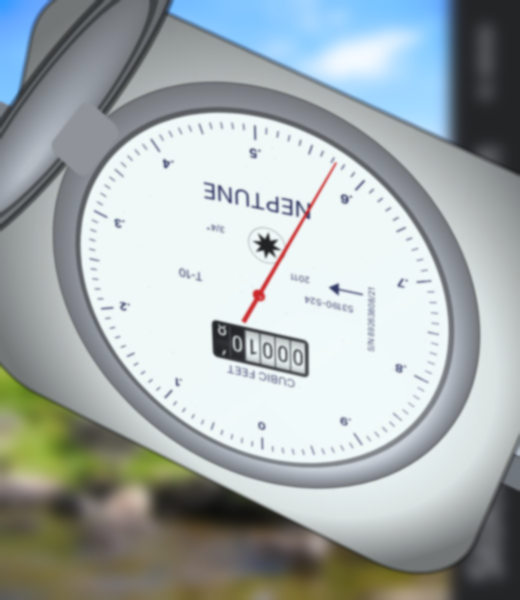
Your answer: 107.57 ft³
